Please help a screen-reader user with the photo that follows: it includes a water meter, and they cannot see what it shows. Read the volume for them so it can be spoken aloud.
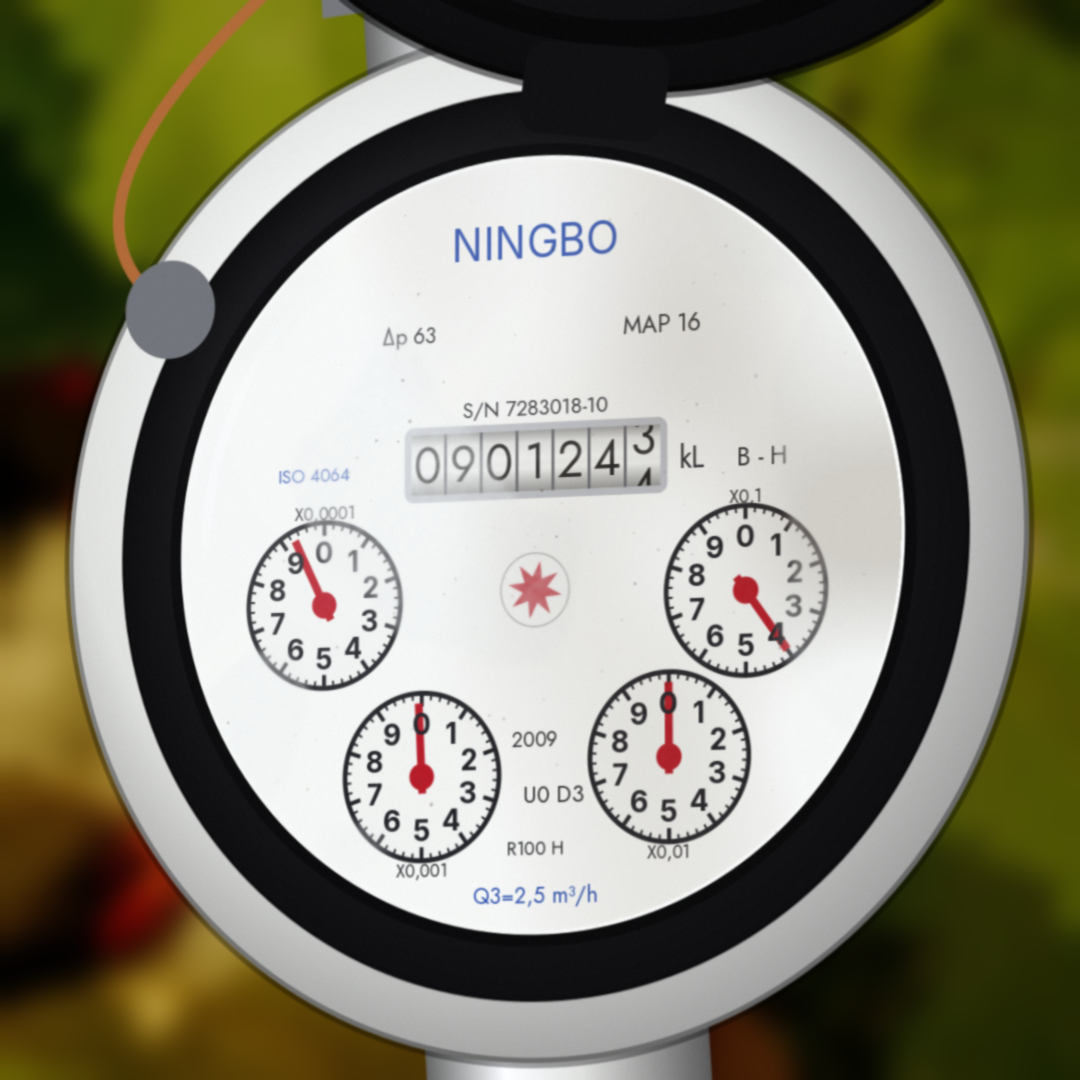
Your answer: 901243.3999 kL
